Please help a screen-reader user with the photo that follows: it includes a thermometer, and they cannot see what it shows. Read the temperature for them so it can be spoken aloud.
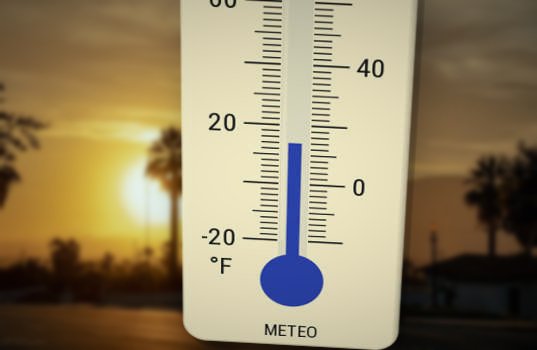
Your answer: 14 °F
